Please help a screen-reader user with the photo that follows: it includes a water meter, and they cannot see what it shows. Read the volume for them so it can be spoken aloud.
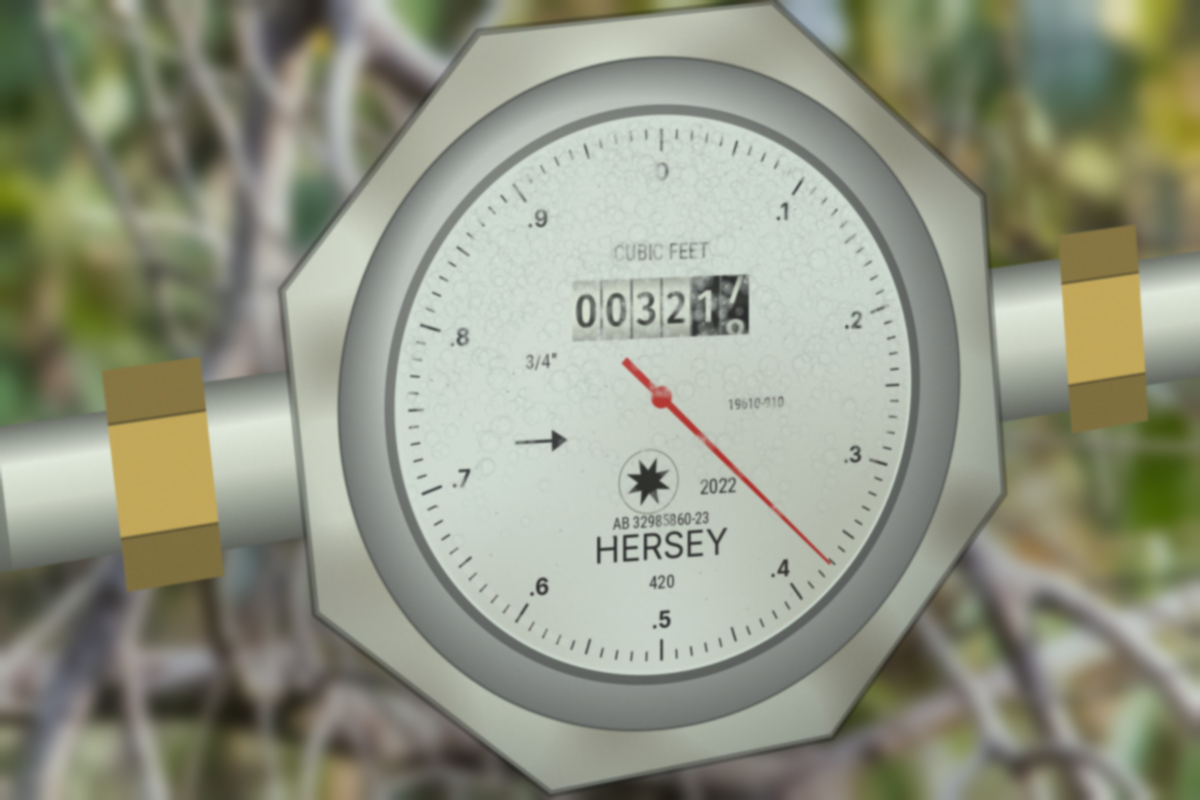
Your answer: 3217.37 ft³
